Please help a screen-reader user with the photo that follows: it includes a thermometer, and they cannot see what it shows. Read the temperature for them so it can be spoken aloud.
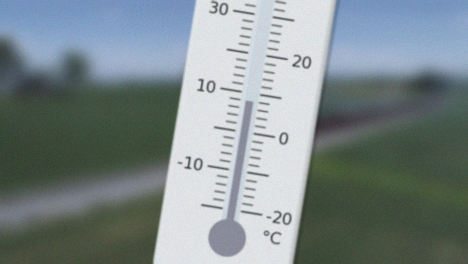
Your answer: 8 °C
